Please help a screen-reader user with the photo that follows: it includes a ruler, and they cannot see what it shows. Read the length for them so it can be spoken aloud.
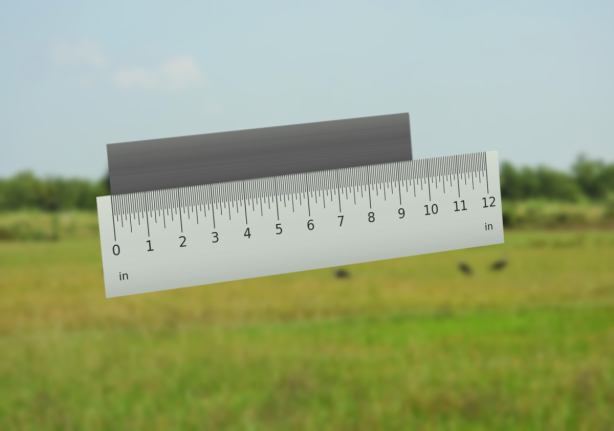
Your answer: 9.5 in
